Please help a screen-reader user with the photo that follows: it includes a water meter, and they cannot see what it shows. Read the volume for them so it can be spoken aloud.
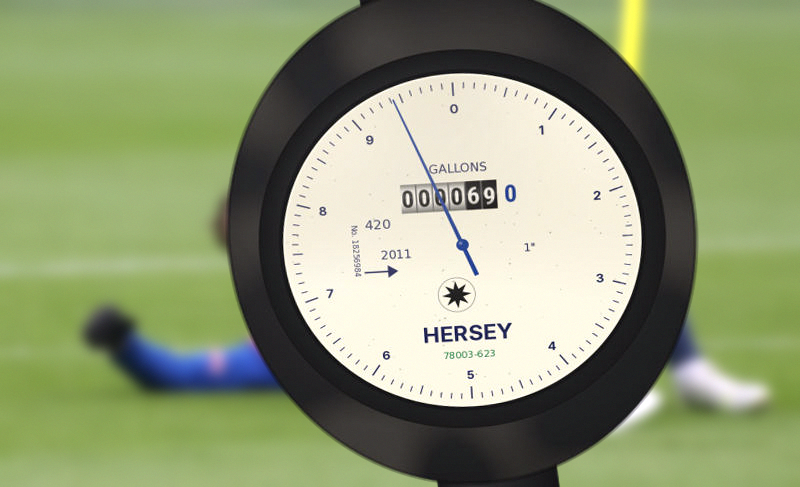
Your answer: 689.4 gal
